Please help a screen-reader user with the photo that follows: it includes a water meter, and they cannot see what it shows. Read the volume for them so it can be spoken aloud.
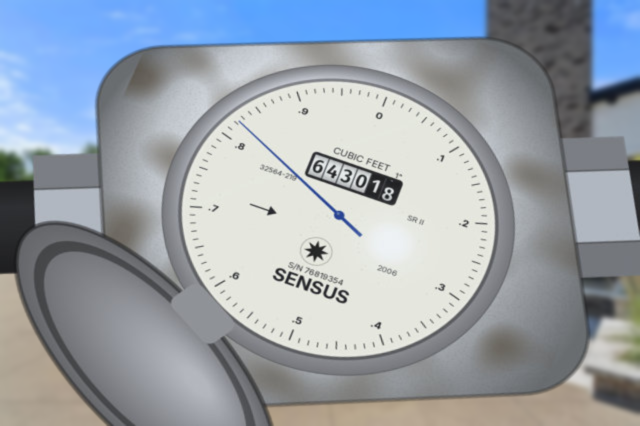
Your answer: 643017.82 ft³
